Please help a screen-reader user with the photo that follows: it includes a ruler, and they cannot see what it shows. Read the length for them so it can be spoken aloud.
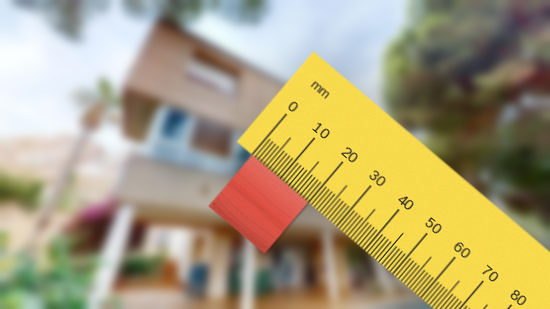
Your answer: 20 mm
